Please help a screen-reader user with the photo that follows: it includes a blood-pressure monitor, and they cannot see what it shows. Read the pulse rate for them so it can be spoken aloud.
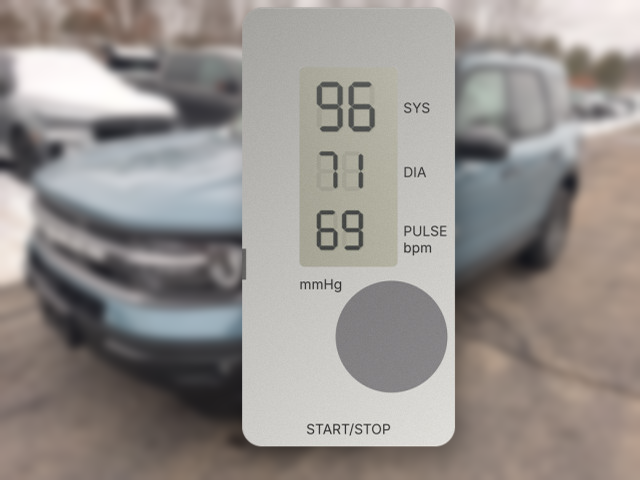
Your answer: 69 bpm
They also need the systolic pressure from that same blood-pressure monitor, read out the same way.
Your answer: 96 mmHg
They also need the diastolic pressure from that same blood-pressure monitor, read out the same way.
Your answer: 71 mmHg
